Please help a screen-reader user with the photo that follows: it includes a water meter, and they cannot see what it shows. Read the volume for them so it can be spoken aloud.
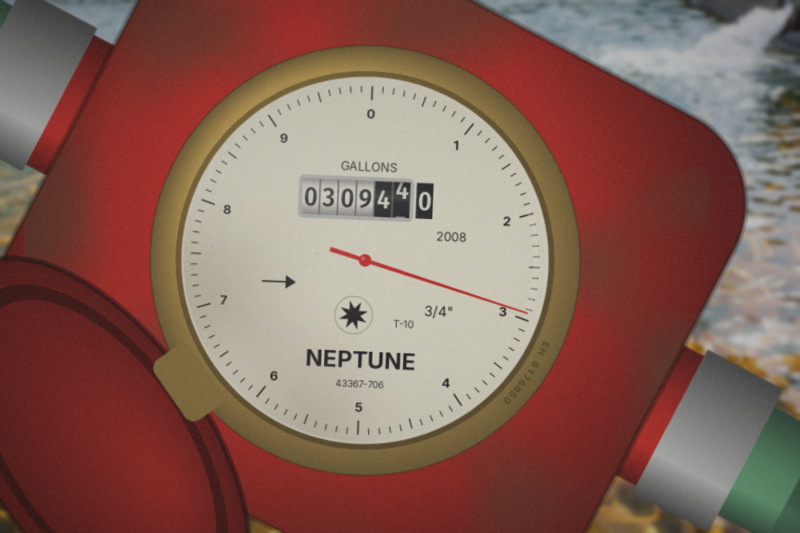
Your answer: 309442.9 gal
